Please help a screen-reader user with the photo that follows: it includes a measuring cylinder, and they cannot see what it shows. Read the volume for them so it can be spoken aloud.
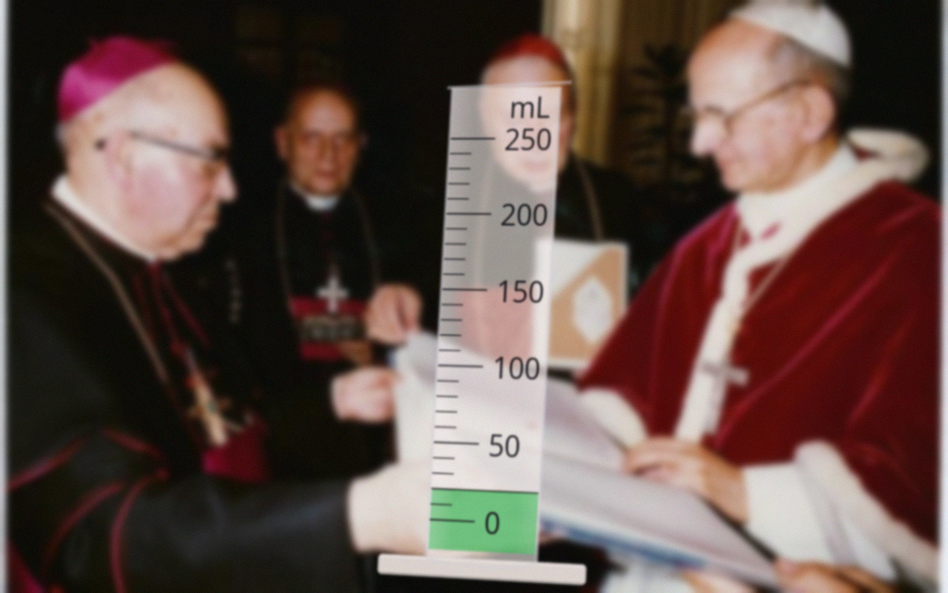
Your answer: 20 mL
